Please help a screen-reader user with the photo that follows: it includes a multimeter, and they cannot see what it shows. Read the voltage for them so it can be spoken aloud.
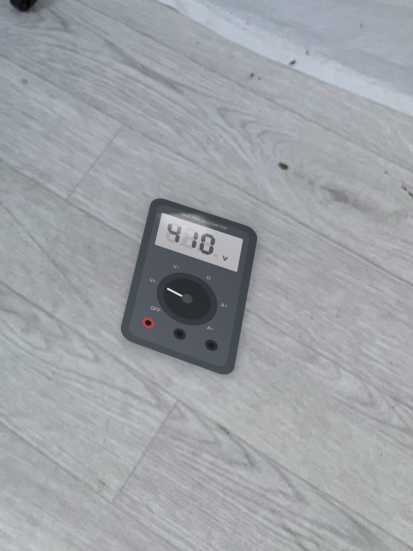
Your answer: 410 V
